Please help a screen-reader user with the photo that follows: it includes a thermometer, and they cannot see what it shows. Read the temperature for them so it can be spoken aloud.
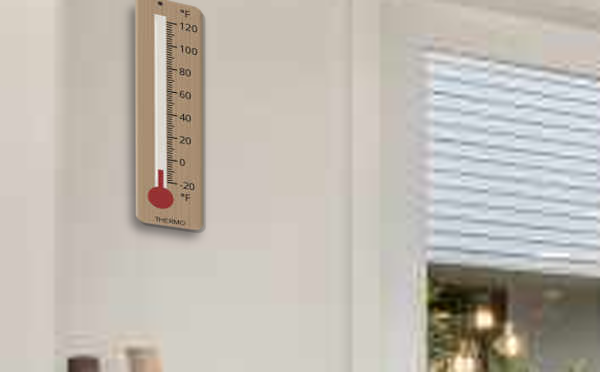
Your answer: -10 °F
